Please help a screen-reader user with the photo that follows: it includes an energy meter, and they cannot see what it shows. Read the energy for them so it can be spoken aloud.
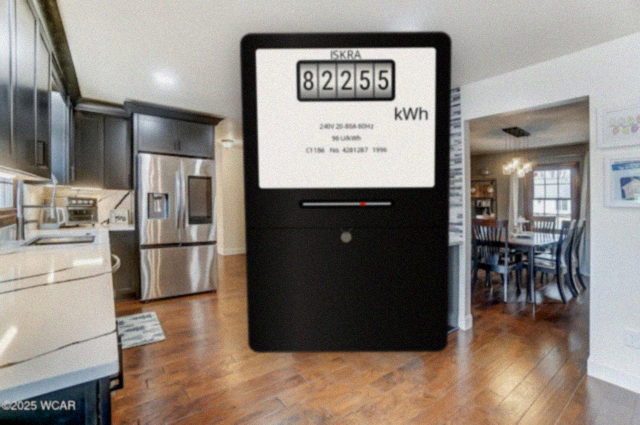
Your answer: 82255 kWh
